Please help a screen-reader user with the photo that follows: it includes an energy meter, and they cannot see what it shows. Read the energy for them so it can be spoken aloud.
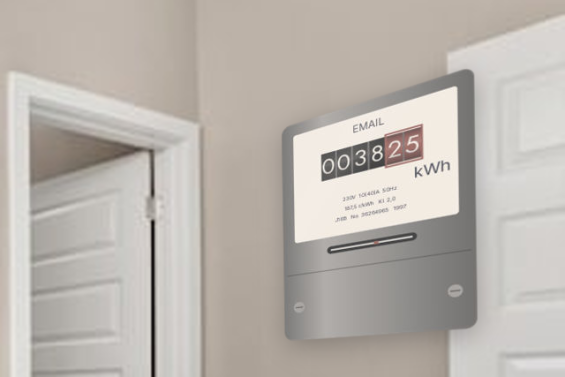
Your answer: 38.25 kWh
